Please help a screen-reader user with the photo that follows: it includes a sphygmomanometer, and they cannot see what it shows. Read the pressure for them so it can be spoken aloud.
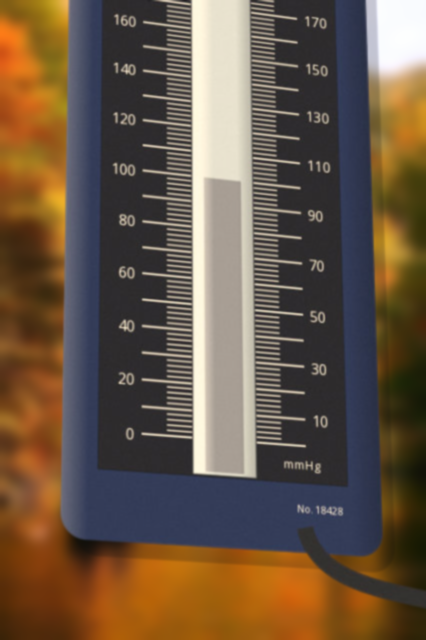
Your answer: 100 mmHg
